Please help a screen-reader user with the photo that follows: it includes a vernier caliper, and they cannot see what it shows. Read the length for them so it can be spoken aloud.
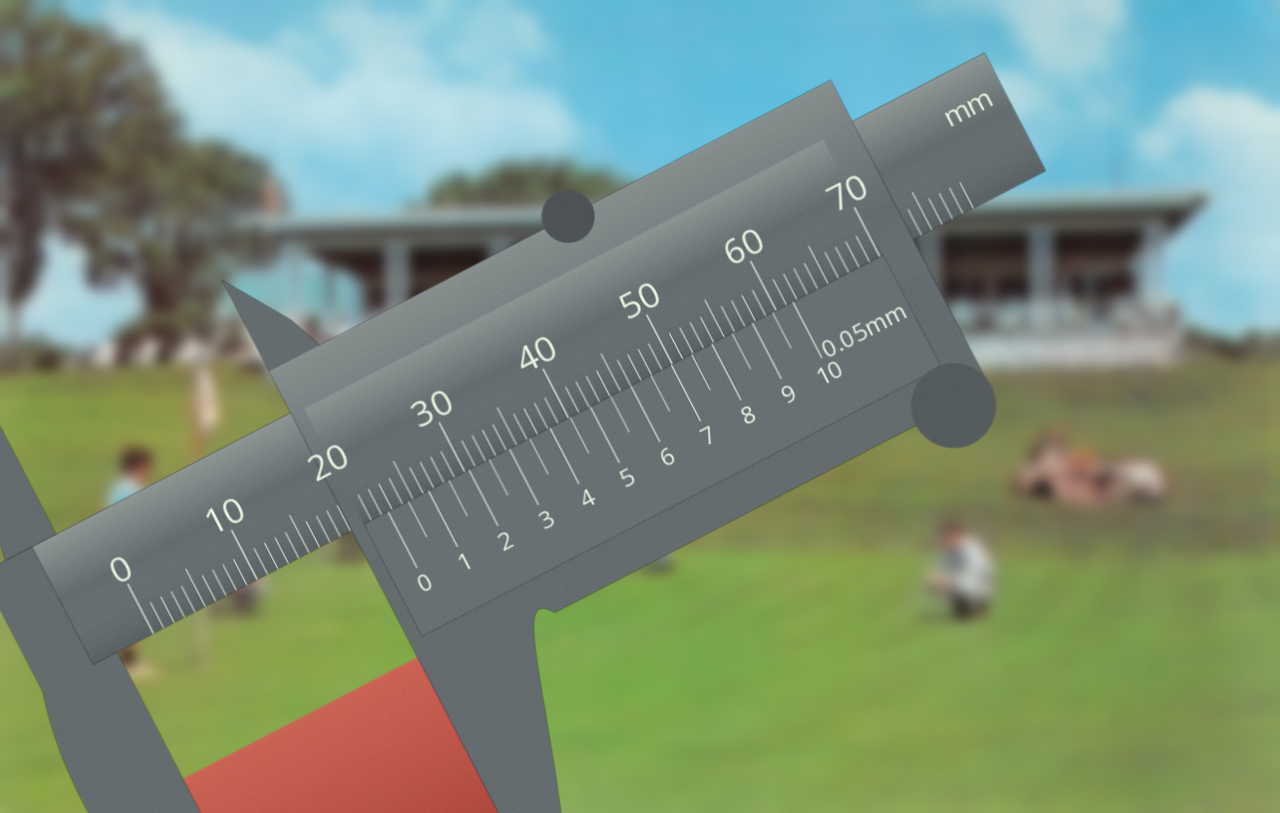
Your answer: 22.6 mm
